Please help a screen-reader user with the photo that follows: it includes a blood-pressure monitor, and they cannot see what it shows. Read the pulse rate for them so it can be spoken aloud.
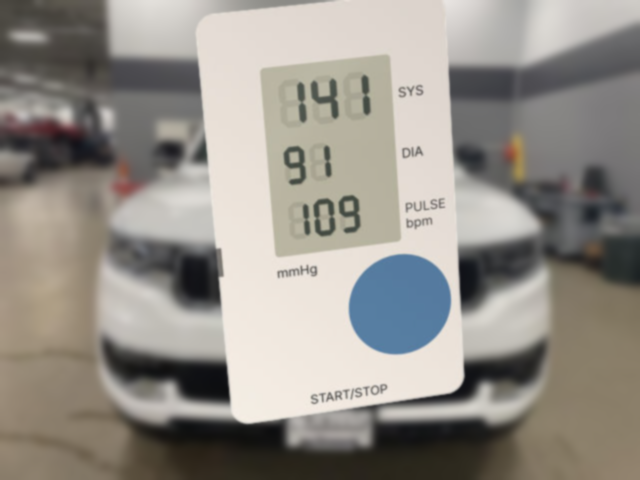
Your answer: 109 bpm
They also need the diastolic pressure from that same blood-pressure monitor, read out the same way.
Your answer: 91 mmHg
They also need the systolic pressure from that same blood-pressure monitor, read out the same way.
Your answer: 141 mmHg
